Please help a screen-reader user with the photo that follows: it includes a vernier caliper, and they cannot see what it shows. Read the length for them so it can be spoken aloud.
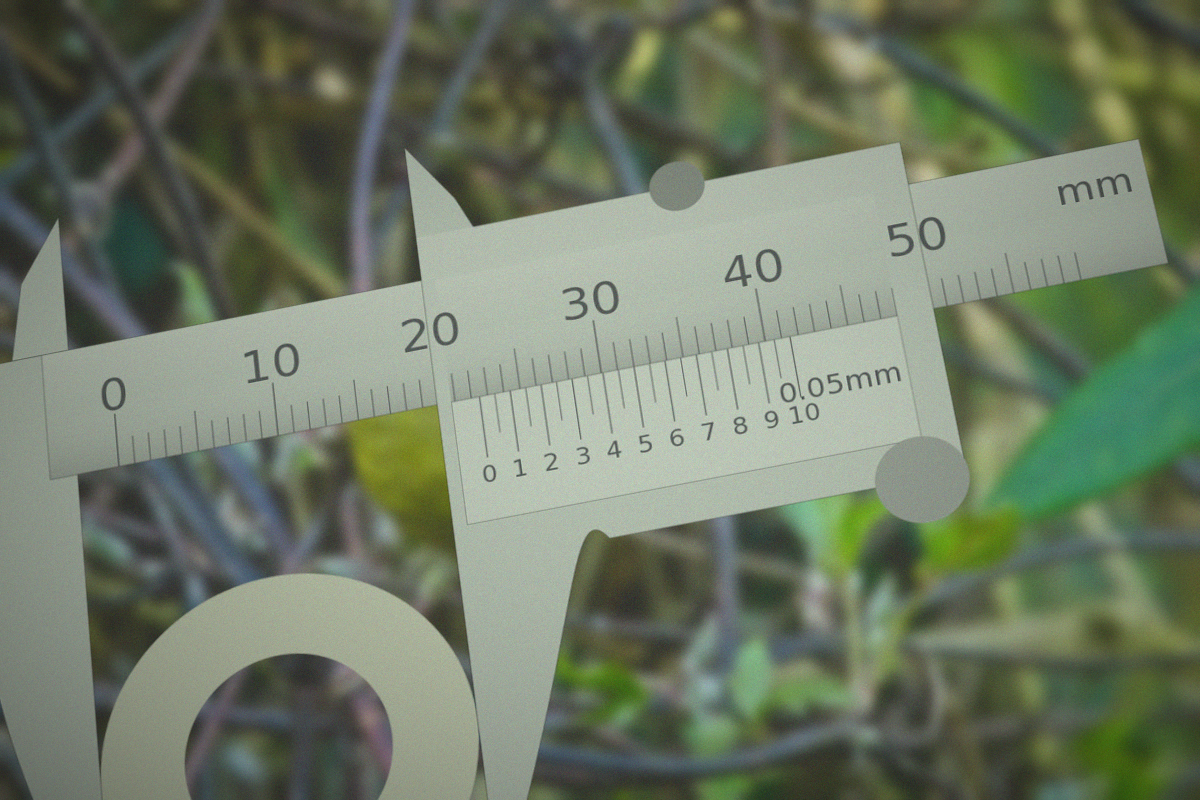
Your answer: 22.5 mm
